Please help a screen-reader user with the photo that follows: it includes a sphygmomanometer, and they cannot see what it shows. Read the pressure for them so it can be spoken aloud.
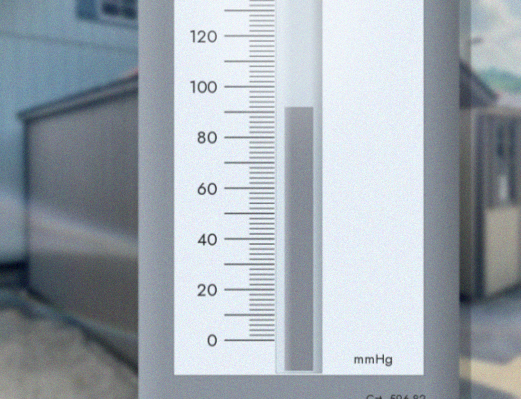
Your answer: 92 mmHg
